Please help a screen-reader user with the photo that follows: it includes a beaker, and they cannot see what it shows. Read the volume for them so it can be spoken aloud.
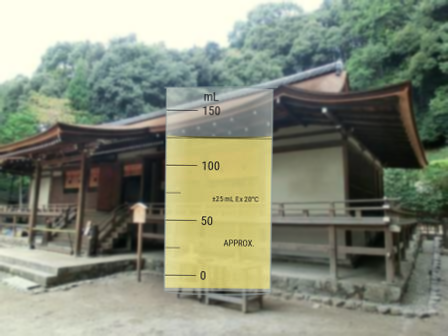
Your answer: 125 mL
